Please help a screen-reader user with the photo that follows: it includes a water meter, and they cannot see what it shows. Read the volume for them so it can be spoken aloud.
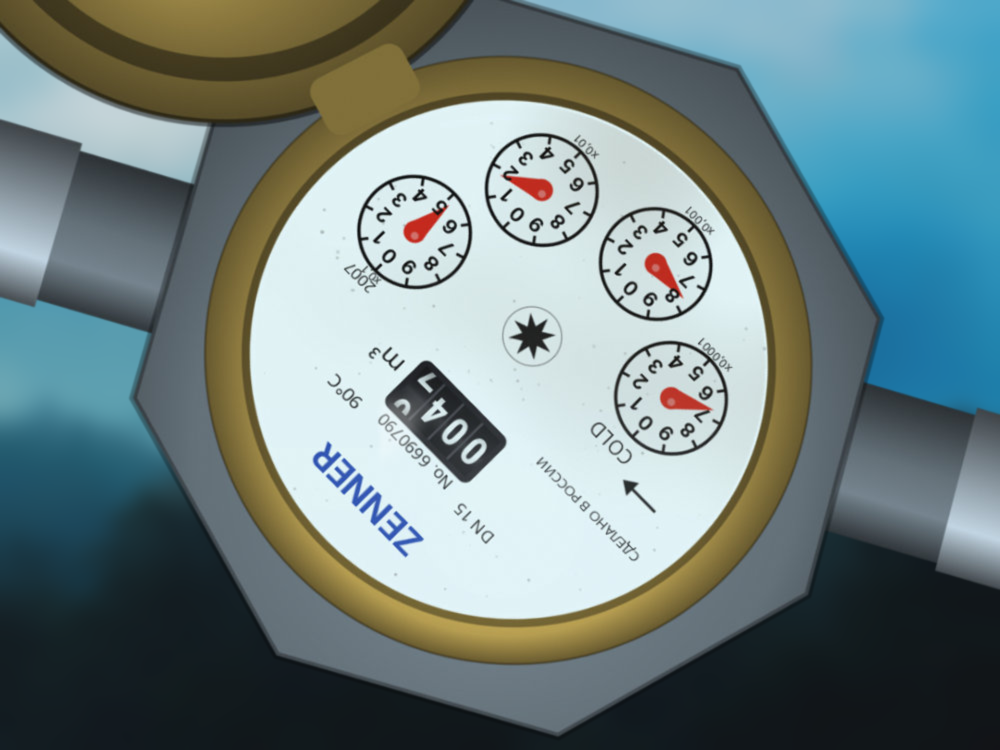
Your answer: 46.5176 m³
